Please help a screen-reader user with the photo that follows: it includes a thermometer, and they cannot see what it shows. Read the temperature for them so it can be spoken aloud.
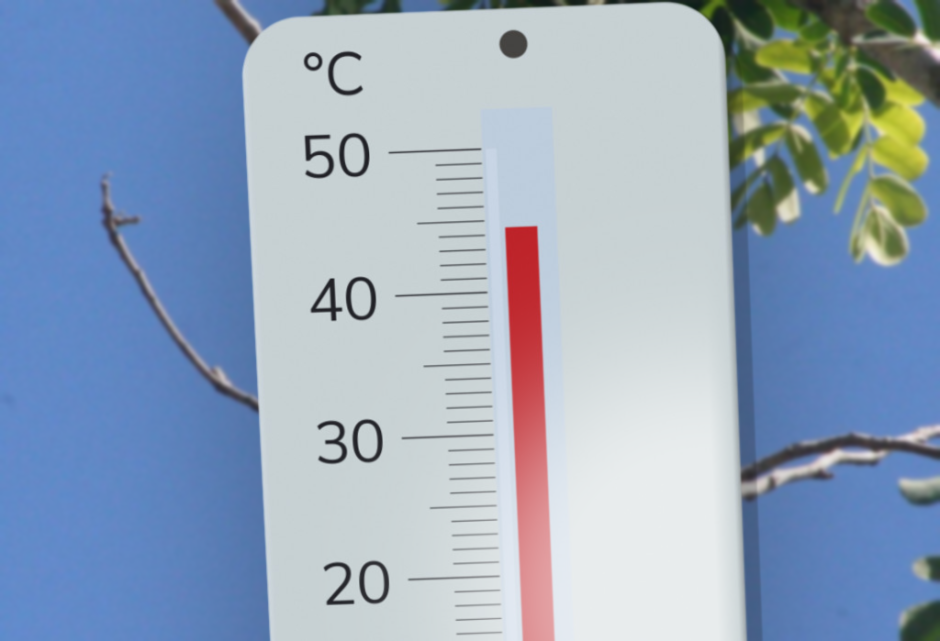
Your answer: 44.5 °C
